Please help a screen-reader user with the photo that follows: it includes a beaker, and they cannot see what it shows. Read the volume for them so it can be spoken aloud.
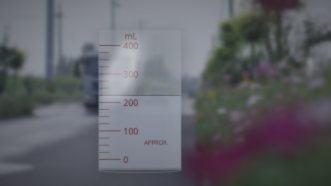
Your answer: 225 mL
